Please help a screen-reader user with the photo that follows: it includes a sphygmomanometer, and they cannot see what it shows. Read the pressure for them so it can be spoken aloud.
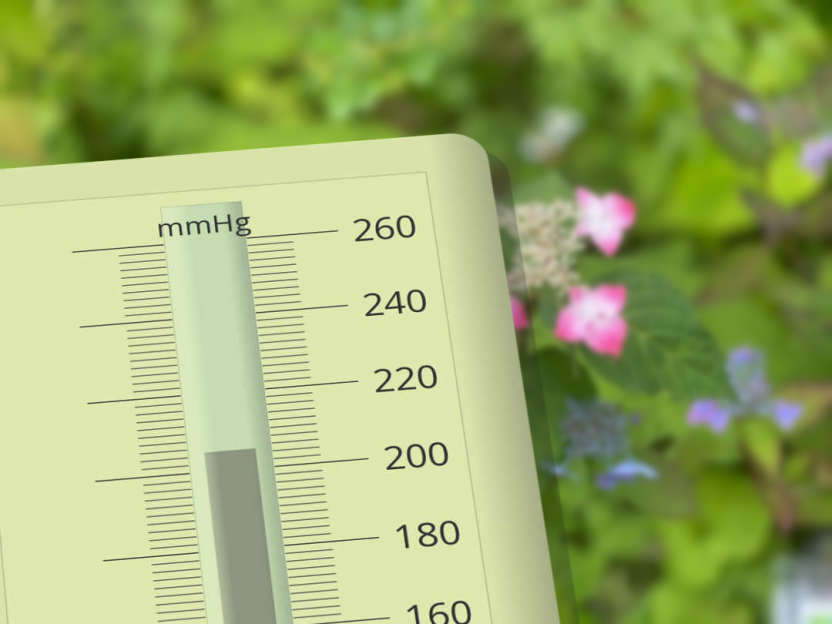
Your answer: 205 mmHg
